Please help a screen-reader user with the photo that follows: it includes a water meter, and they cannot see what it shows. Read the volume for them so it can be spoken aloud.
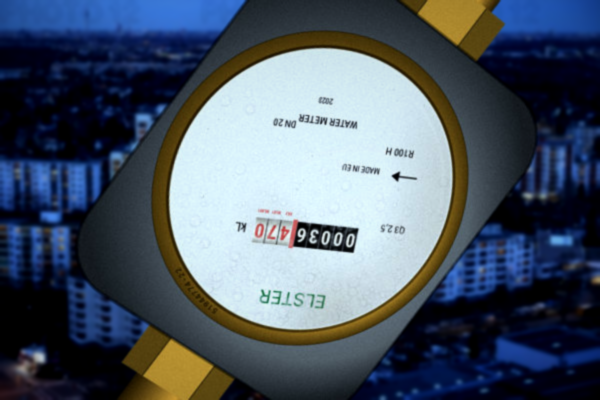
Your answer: 36.470 kL
